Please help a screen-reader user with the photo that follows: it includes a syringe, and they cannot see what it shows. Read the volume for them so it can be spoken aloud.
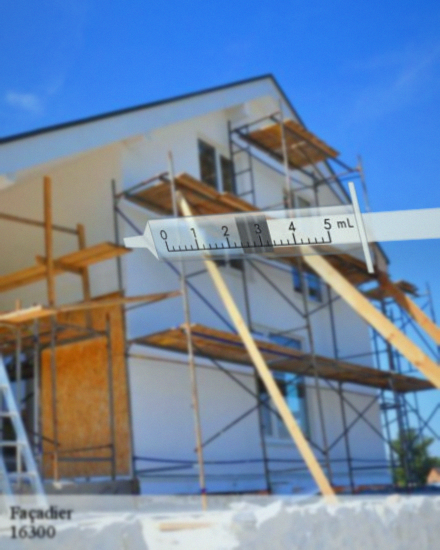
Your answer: 2.4 mL
